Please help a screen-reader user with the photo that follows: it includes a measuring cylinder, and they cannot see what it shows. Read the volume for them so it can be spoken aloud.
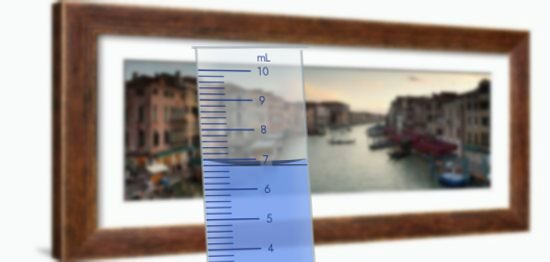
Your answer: 6.8 mL
